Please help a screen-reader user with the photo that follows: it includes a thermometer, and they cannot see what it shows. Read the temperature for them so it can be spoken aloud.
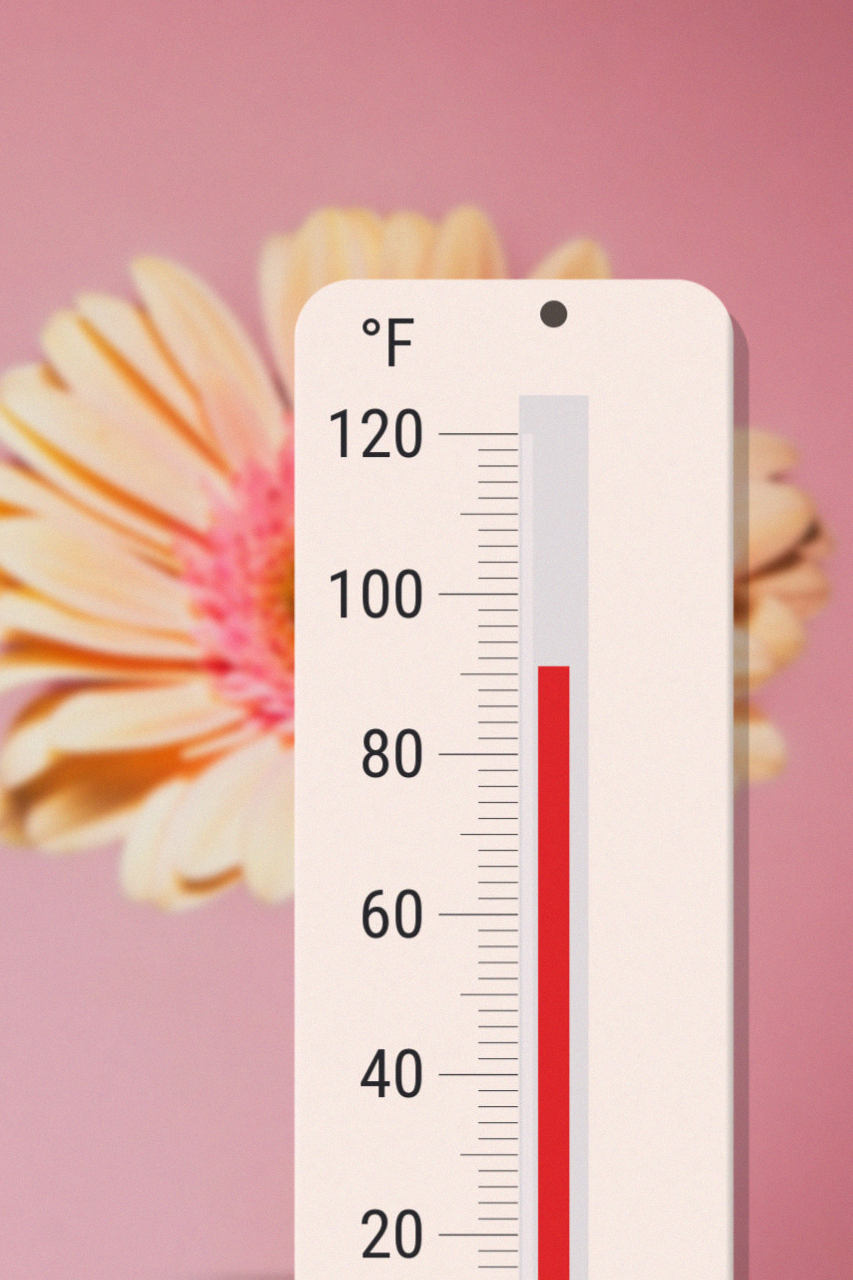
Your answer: 91 °F
